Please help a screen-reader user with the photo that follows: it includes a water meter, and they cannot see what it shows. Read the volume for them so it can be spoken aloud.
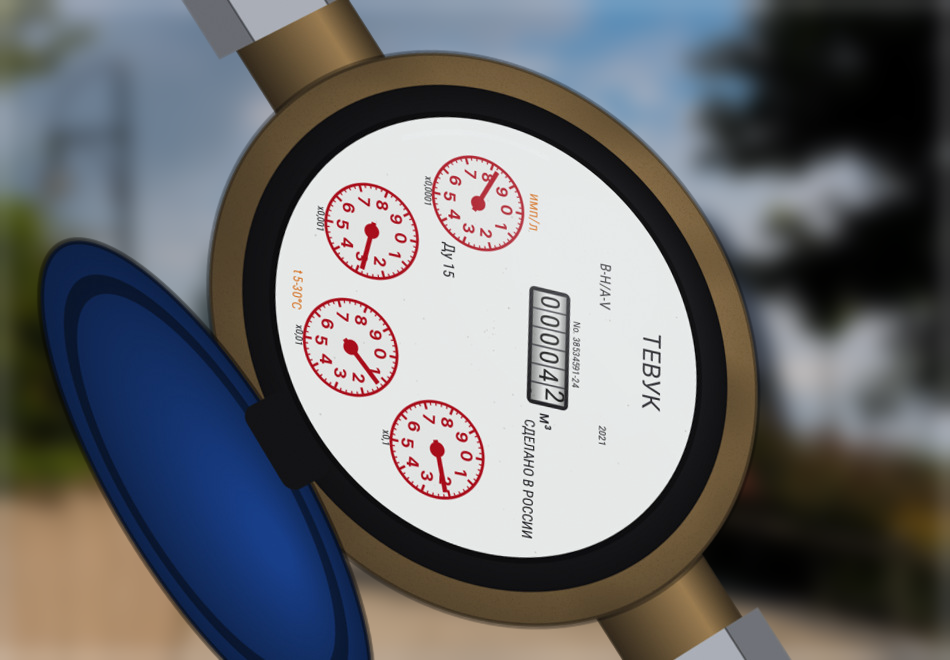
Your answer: 42.2128 m³
